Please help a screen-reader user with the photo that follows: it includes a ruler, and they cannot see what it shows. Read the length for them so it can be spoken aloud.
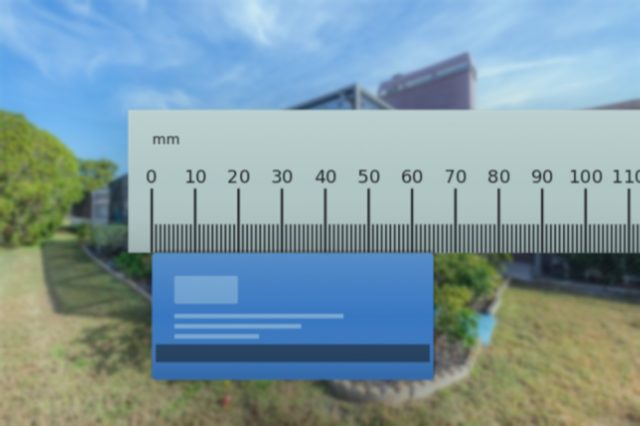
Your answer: 65 mm
